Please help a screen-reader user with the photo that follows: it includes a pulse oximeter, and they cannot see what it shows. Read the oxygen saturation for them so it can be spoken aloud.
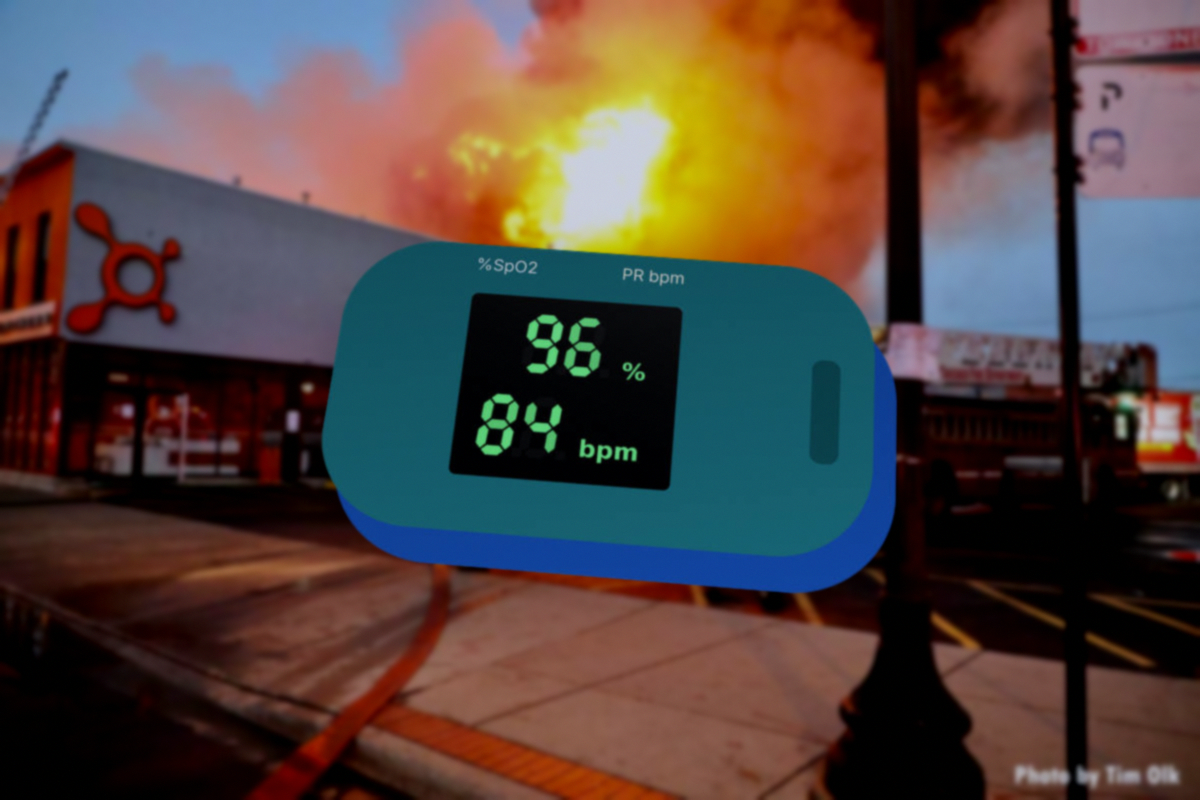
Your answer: 96 %
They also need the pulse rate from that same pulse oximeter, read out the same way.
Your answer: 84 bpm
